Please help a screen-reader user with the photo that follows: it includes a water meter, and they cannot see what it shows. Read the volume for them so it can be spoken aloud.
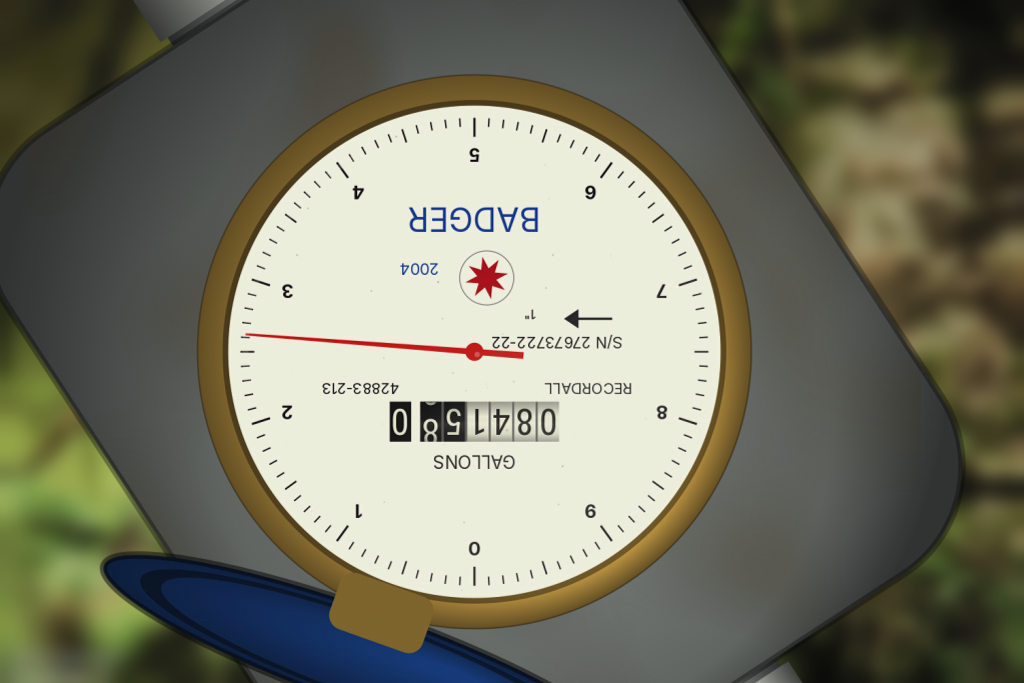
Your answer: 841582.6 gal
